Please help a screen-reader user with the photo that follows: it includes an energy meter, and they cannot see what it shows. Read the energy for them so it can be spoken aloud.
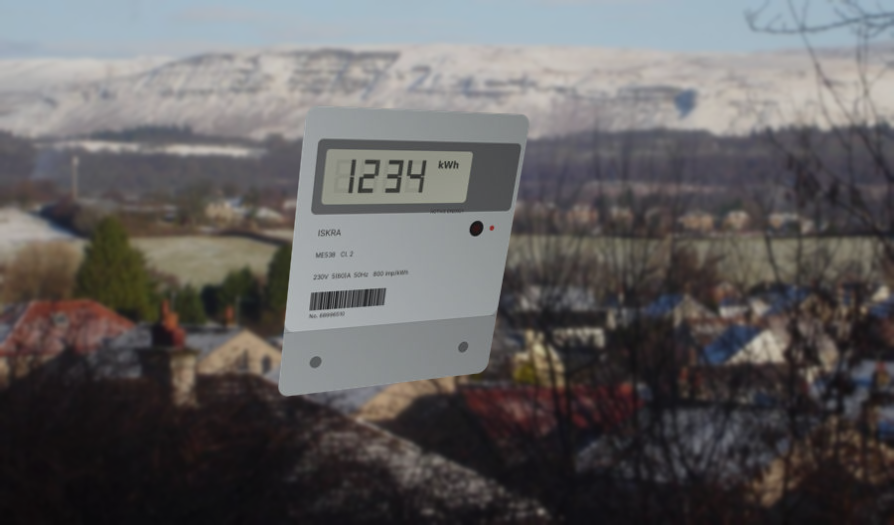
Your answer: 1234 kWh
